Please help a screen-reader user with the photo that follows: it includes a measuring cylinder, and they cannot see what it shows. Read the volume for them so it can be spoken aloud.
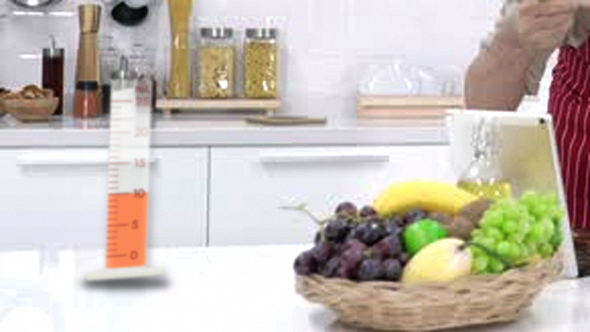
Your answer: 10 mL
